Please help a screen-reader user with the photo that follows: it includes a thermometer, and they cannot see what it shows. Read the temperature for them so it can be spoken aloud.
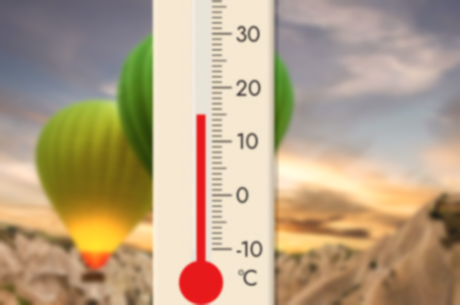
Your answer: 15 °C
